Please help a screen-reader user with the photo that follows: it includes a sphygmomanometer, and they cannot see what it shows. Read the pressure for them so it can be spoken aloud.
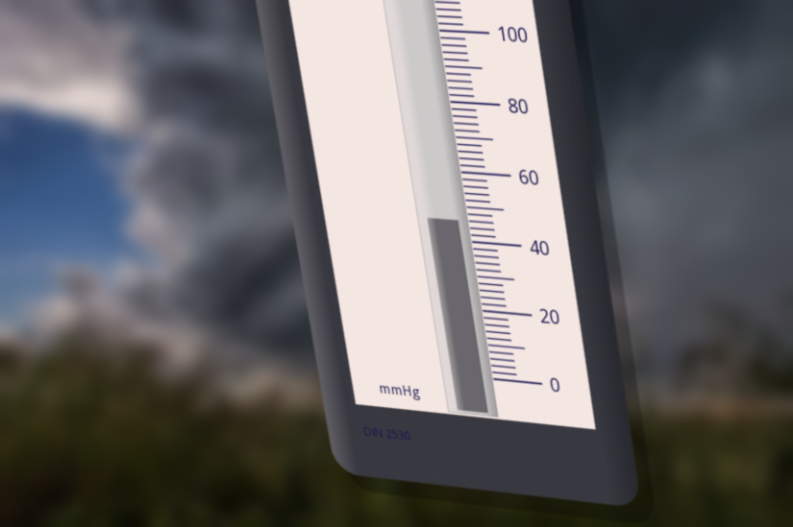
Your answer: 46 mmHg
